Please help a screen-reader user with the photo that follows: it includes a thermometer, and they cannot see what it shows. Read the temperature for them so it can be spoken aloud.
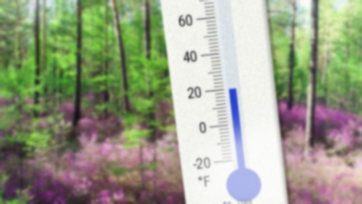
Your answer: 20 °F
